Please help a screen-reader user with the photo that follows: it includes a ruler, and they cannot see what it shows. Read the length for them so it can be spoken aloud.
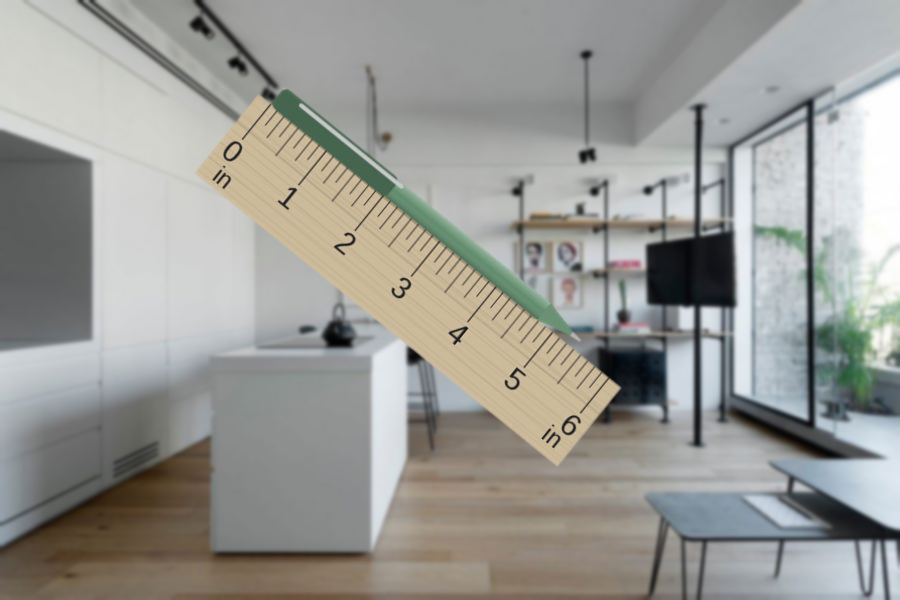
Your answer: 5.375 in
